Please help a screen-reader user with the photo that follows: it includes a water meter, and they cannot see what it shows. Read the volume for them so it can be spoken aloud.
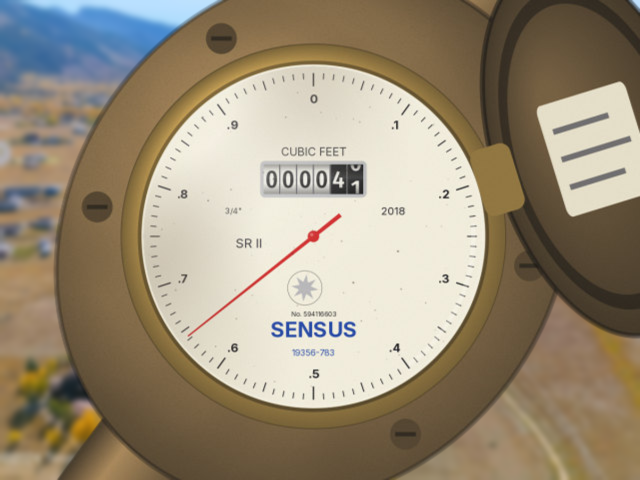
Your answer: 40.64 ft³
